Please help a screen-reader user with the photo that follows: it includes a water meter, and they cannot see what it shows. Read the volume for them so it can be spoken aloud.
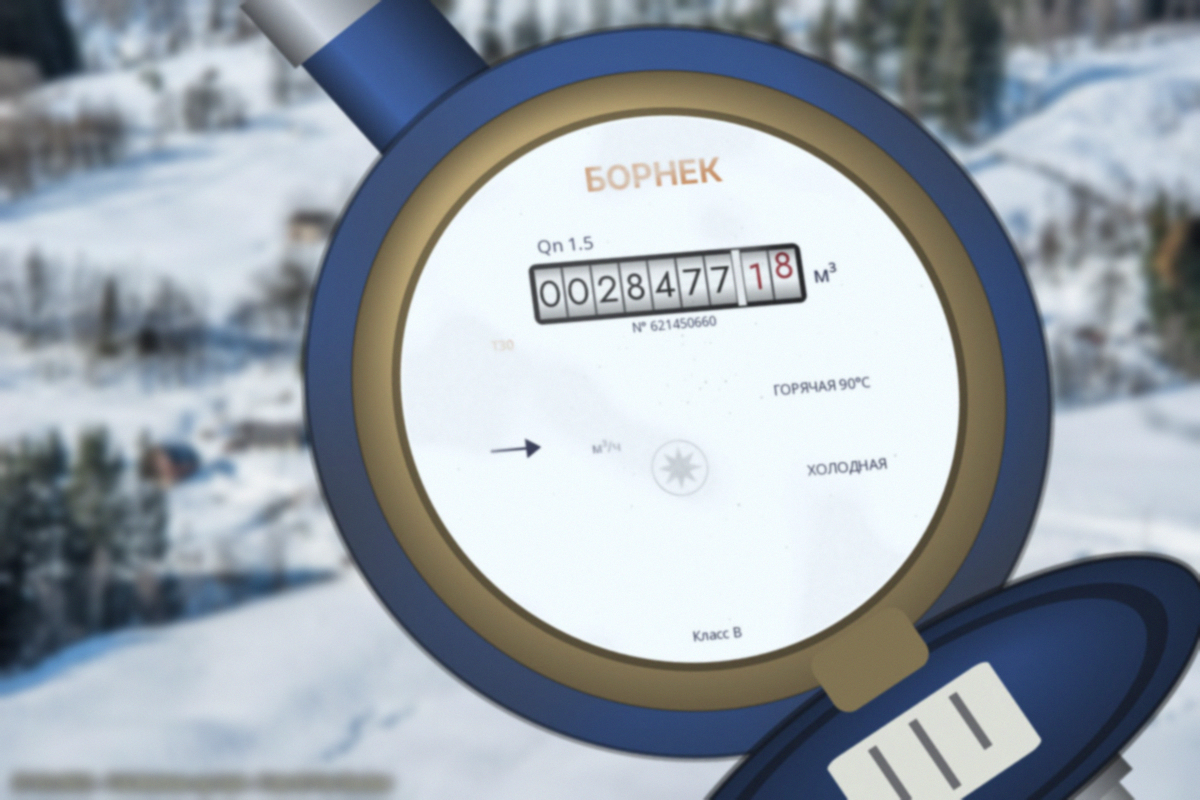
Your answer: 28477.18 m³
